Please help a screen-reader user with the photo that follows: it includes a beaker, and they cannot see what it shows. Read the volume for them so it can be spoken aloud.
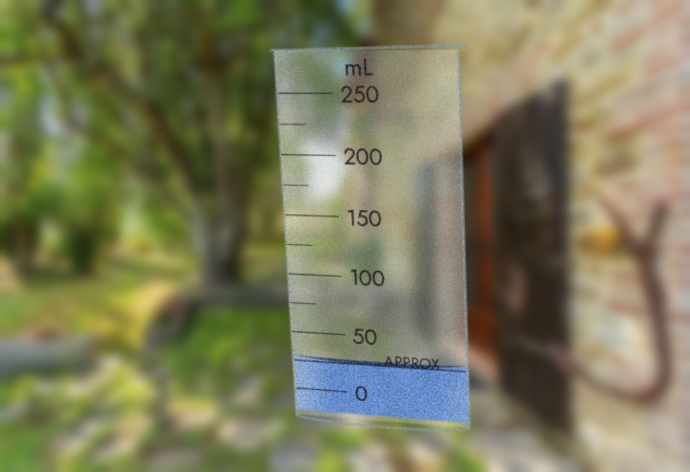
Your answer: 25 mL
